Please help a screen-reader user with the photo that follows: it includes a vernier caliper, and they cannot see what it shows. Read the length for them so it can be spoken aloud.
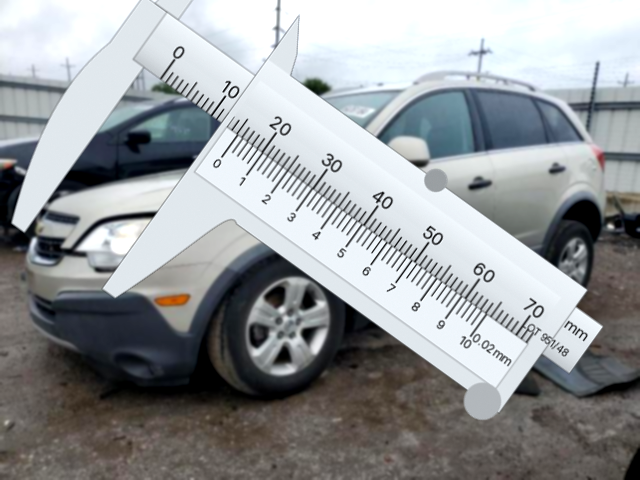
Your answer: 15.2 mm
